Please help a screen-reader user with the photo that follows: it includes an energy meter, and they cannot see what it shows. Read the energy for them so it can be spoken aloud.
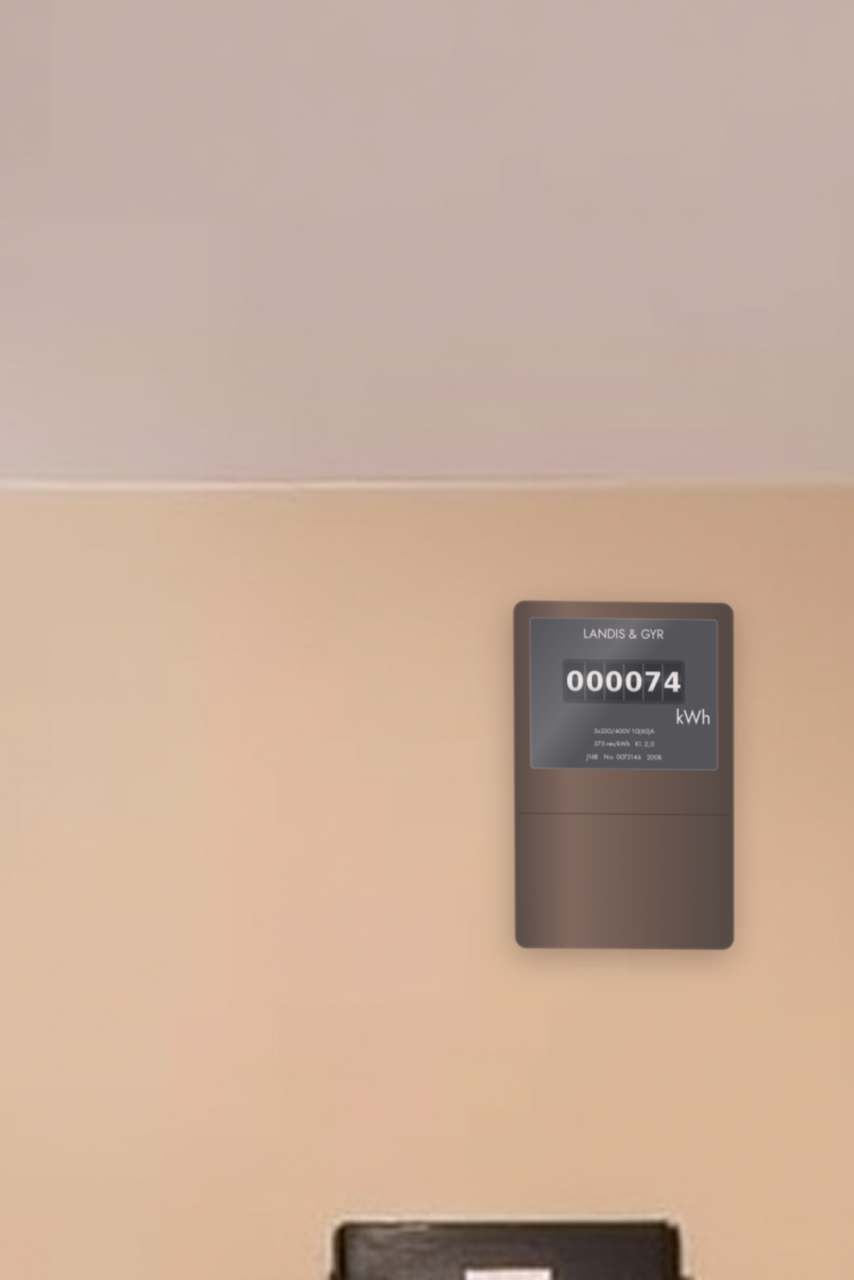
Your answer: 74 kWh
